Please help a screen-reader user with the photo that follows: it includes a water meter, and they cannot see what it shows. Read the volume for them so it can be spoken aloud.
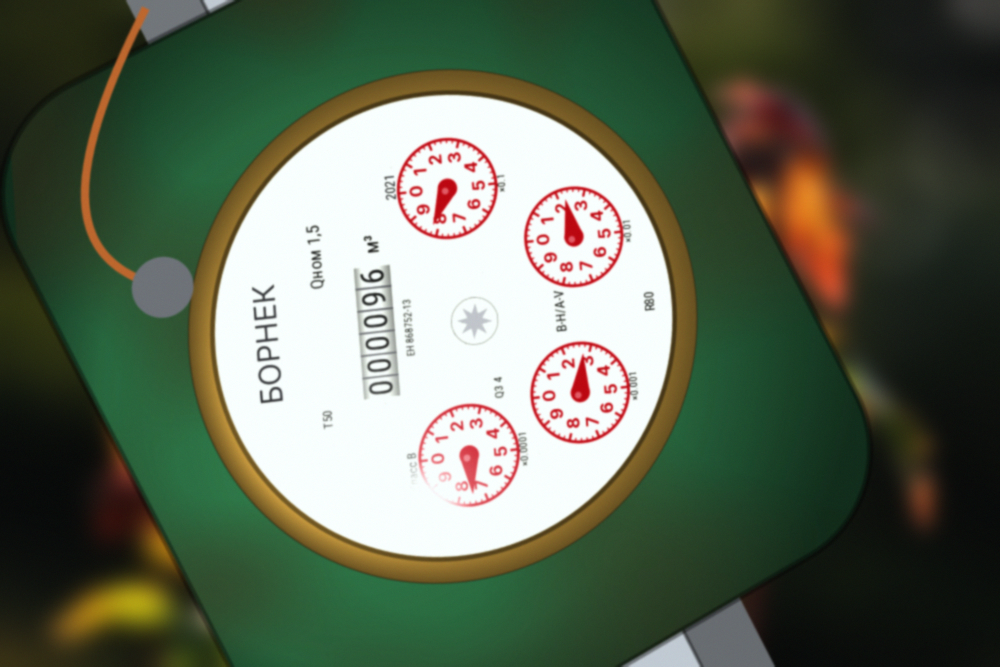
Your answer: 96.8227 m³
